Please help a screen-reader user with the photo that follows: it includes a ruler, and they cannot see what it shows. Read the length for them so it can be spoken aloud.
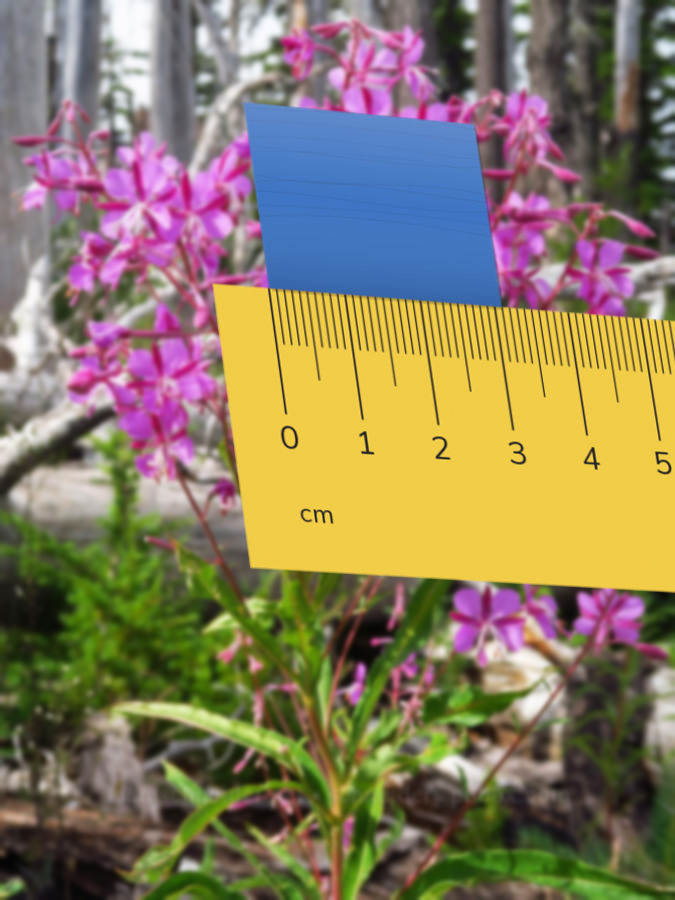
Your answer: 3.1 cm
